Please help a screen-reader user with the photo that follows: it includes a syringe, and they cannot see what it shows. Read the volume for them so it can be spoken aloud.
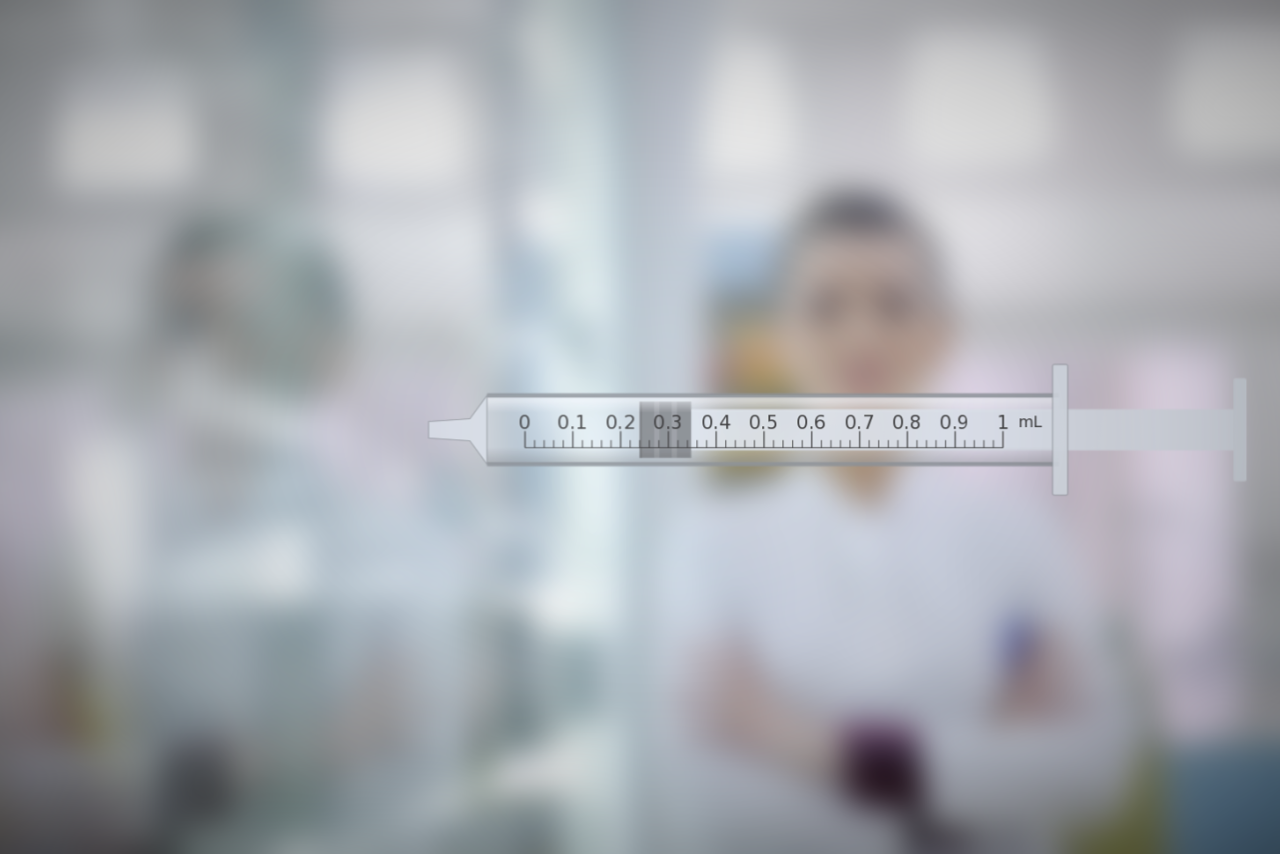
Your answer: 0.24 mL
